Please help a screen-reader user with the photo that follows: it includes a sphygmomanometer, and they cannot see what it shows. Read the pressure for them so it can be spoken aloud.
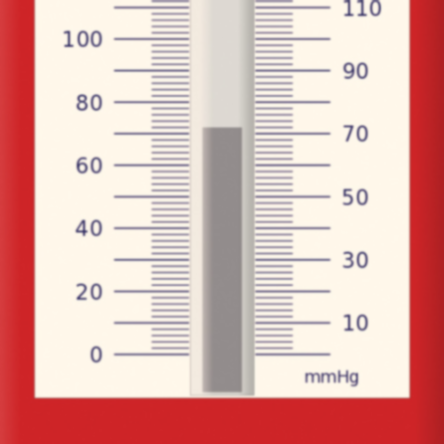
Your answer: 72 mmHg
